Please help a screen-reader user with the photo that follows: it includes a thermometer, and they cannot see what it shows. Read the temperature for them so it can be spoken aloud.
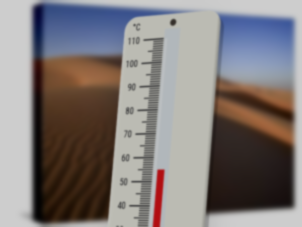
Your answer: 55 °C
